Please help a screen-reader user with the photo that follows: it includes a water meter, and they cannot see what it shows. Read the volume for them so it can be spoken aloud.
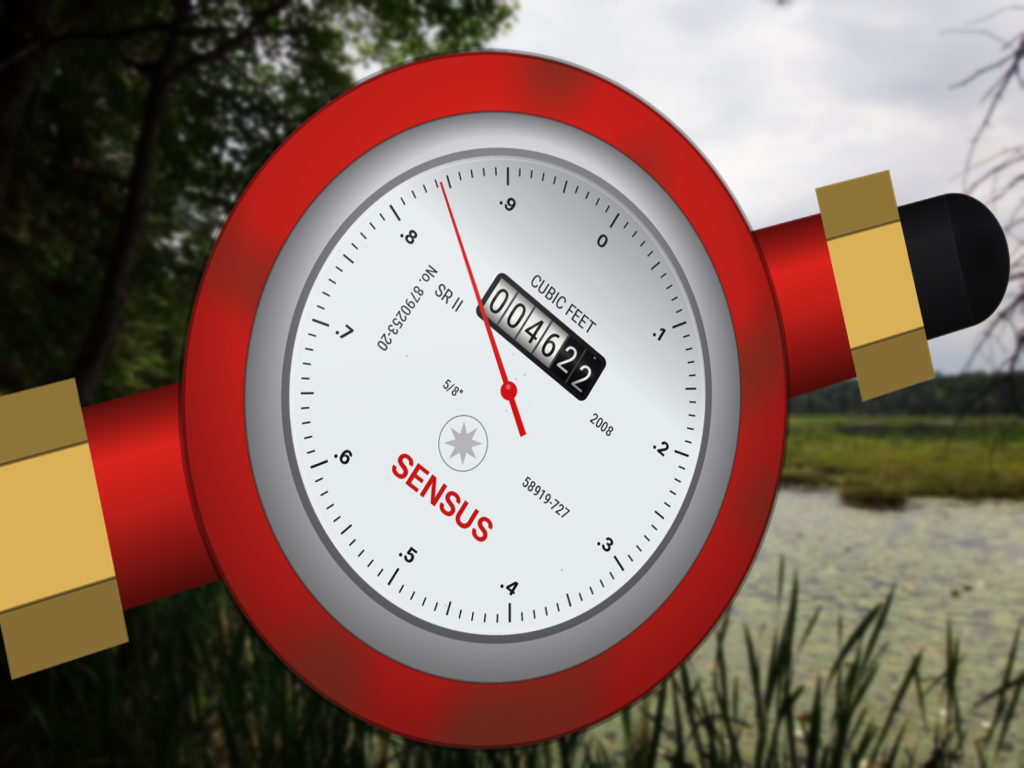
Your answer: 4621.84 ft³
